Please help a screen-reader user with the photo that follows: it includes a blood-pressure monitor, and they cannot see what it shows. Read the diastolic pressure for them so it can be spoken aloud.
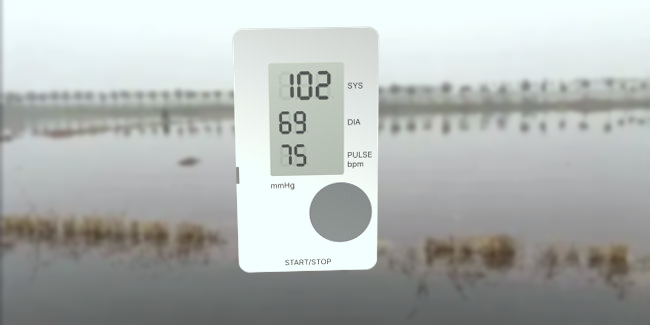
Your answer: 69 mmHg
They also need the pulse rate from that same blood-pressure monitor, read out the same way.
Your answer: 75 bpm
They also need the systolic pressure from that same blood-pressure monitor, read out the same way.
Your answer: 102 mmHg
